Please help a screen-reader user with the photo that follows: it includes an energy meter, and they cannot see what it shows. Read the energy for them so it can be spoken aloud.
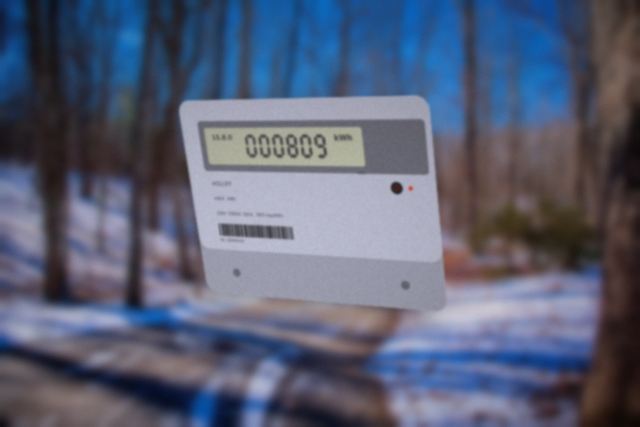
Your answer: 809 kWh
